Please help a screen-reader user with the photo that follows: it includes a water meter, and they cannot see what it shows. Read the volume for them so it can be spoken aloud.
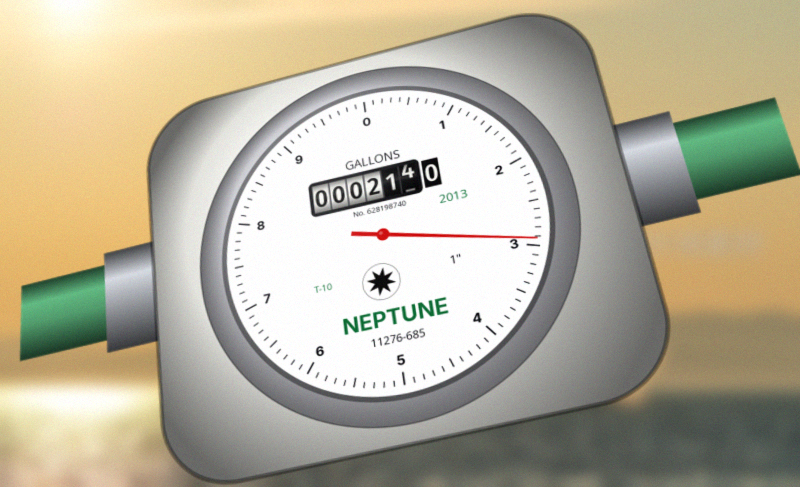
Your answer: 2142.9 gal
